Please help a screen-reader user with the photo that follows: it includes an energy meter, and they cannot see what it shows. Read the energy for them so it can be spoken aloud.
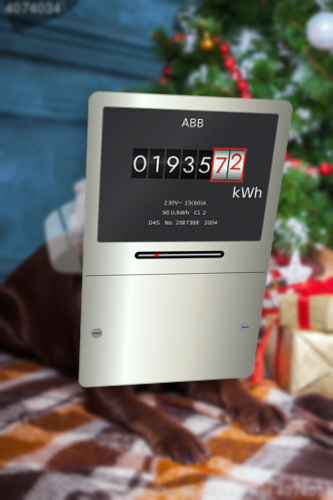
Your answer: 1935.72 kWh
